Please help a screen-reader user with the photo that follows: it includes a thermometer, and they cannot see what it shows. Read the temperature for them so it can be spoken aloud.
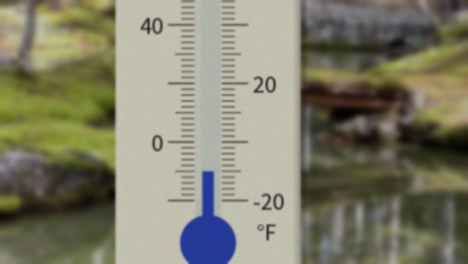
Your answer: -10 °F
